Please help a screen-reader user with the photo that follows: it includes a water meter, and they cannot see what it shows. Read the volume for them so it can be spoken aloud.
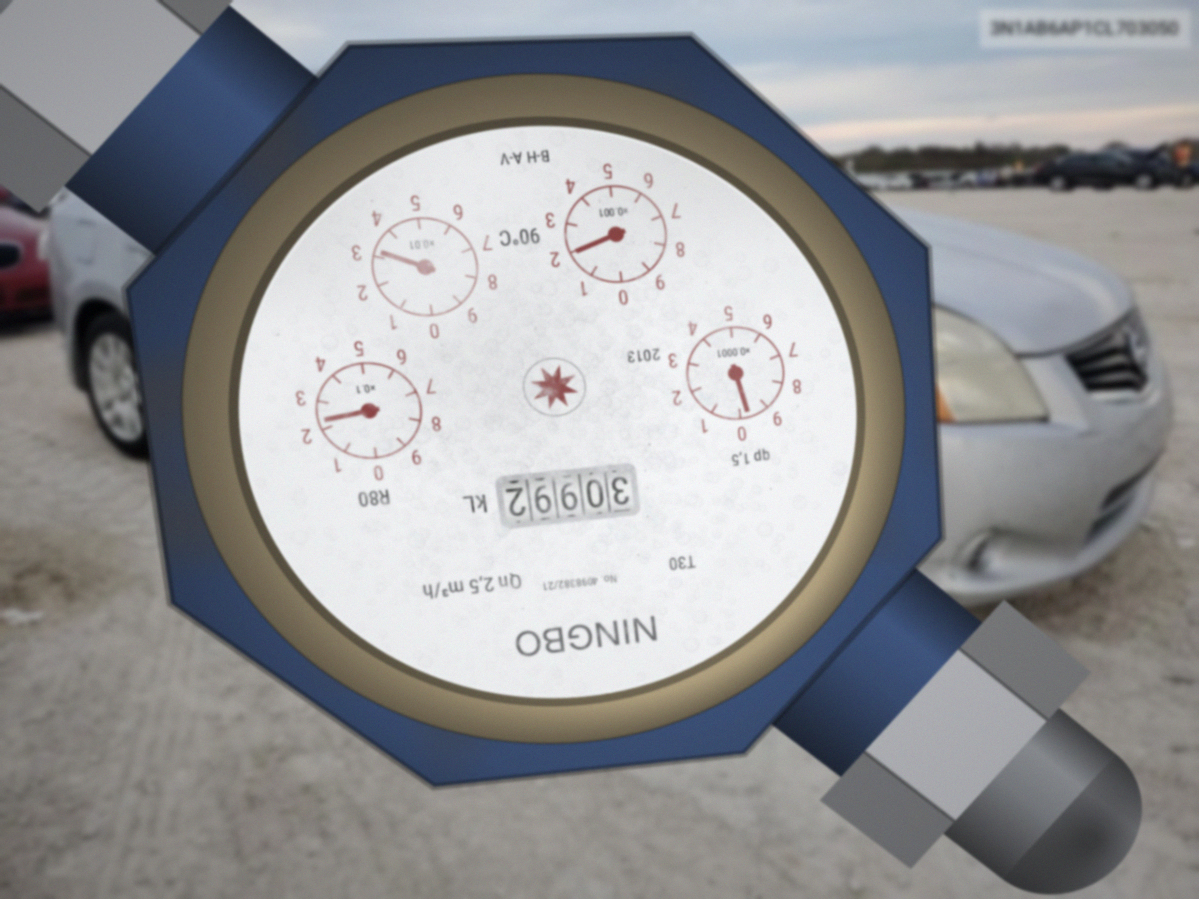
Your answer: 30992.2319 kL
